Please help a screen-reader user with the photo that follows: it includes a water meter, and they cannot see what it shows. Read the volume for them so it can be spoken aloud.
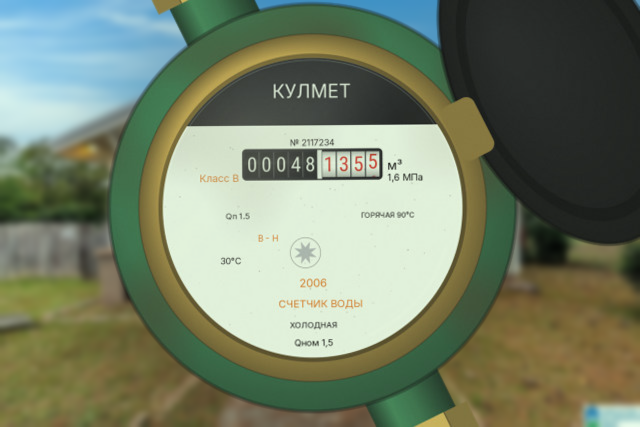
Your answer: 48.1355 m³
